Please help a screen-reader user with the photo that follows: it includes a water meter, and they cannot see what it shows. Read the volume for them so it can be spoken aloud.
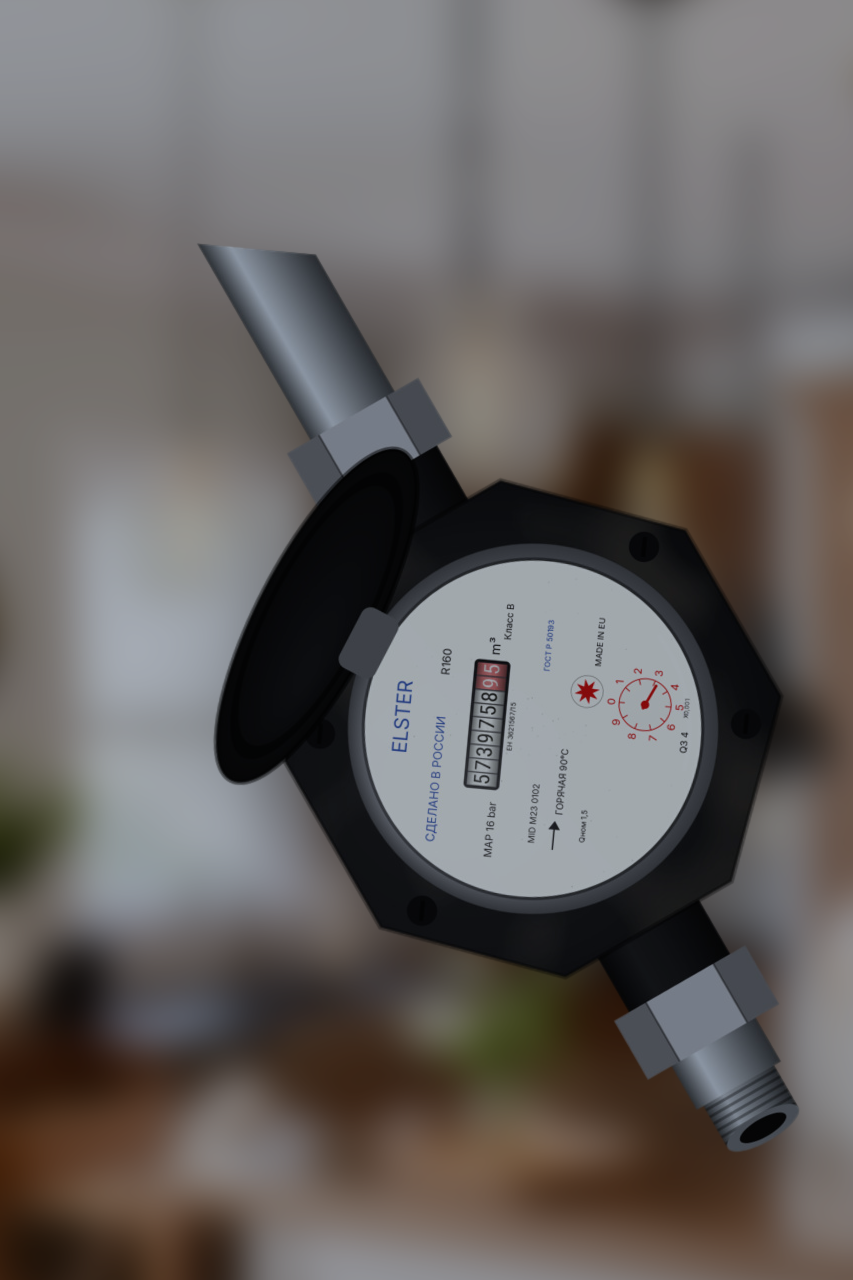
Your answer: 5739758.953 m³
